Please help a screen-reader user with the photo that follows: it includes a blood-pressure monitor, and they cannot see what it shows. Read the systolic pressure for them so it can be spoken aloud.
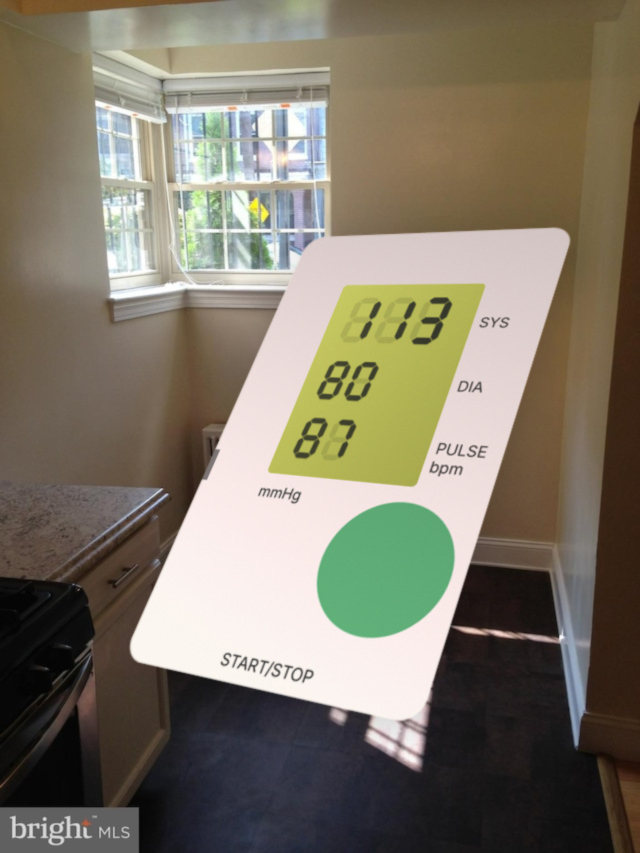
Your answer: 113 mmHg
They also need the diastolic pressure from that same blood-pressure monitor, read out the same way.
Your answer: 80 mmHg
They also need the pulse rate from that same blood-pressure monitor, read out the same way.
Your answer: 87 bpm
